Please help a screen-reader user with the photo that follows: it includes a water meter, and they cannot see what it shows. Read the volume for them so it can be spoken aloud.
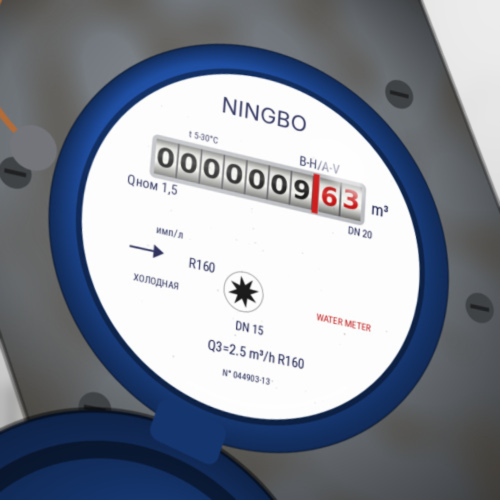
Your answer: 9.63 m³
